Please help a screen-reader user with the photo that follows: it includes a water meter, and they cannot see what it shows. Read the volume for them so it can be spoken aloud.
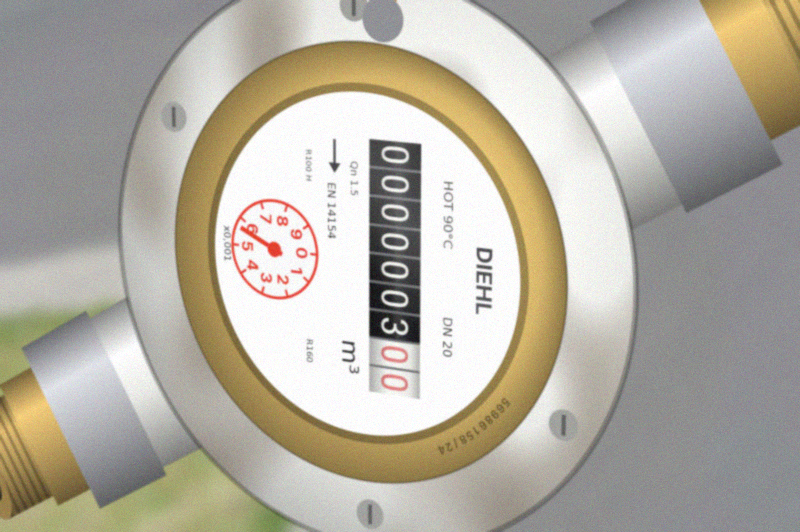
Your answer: 3.005 m³
